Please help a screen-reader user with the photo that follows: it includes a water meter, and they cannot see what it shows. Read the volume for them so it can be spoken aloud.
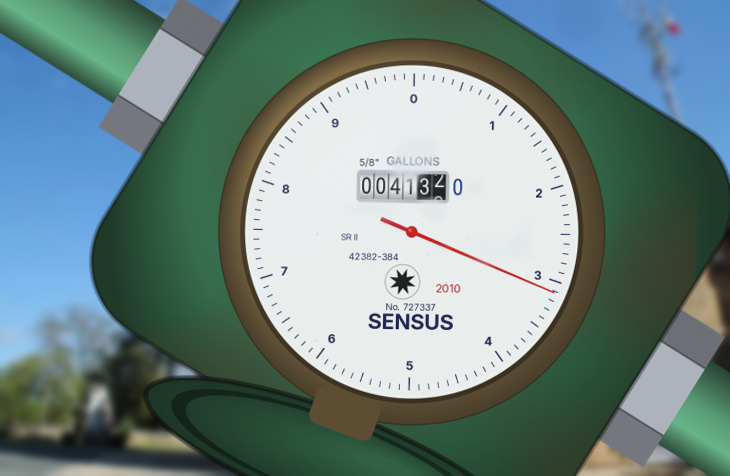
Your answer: 41323.1 gal
